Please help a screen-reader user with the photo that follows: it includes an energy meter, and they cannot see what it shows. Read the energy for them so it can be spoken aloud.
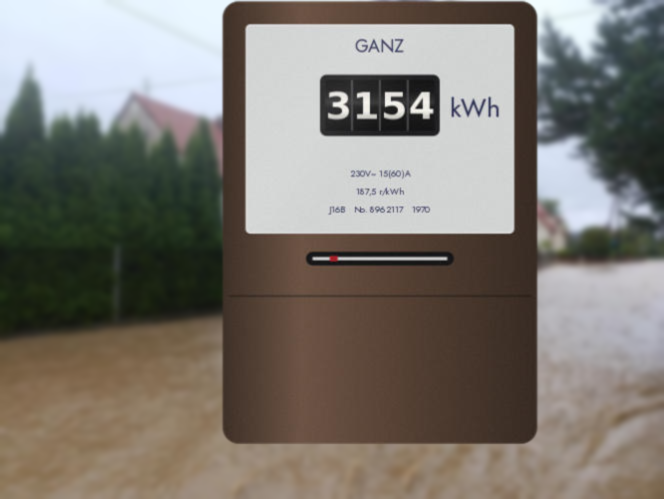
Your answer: 3154 kWh
